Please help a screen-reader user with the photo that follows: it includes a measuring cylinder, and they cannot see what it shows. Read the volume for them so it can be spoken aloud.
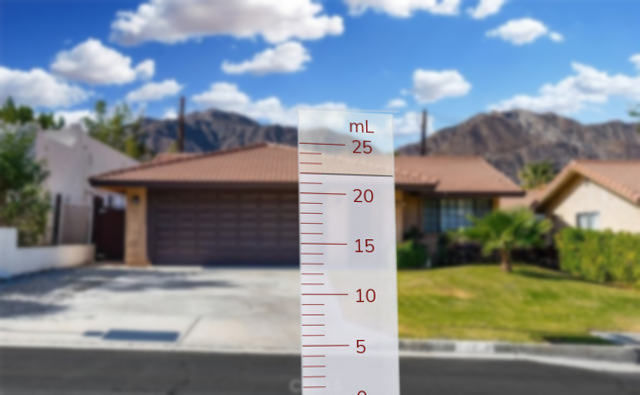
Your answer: 22 mL
